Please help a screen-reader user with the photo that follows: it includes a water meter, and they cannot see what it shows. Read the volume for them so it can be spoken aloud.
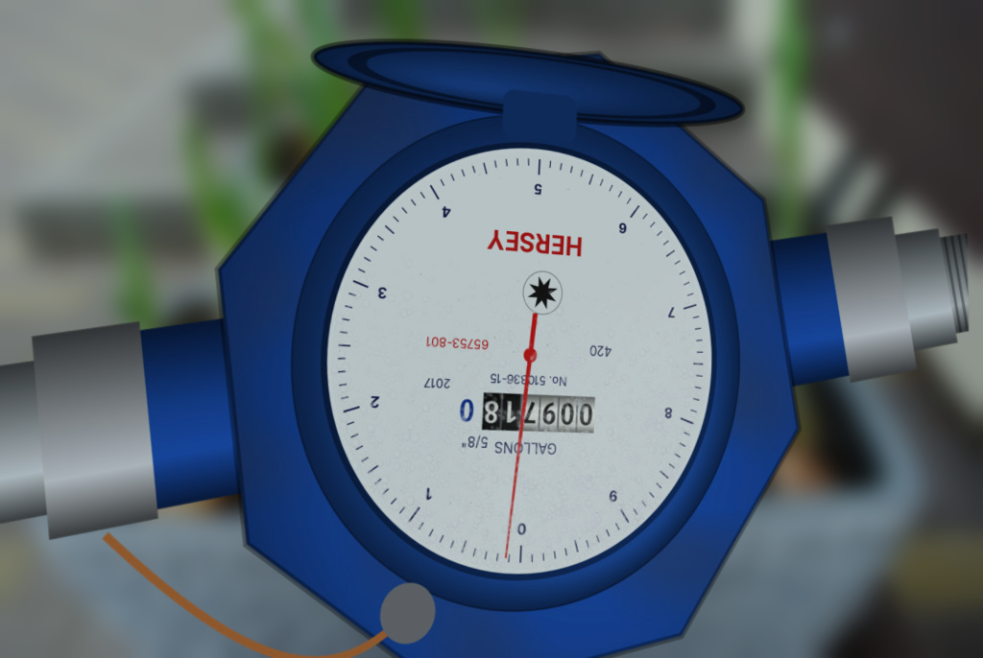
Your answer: 97180.1 gal
